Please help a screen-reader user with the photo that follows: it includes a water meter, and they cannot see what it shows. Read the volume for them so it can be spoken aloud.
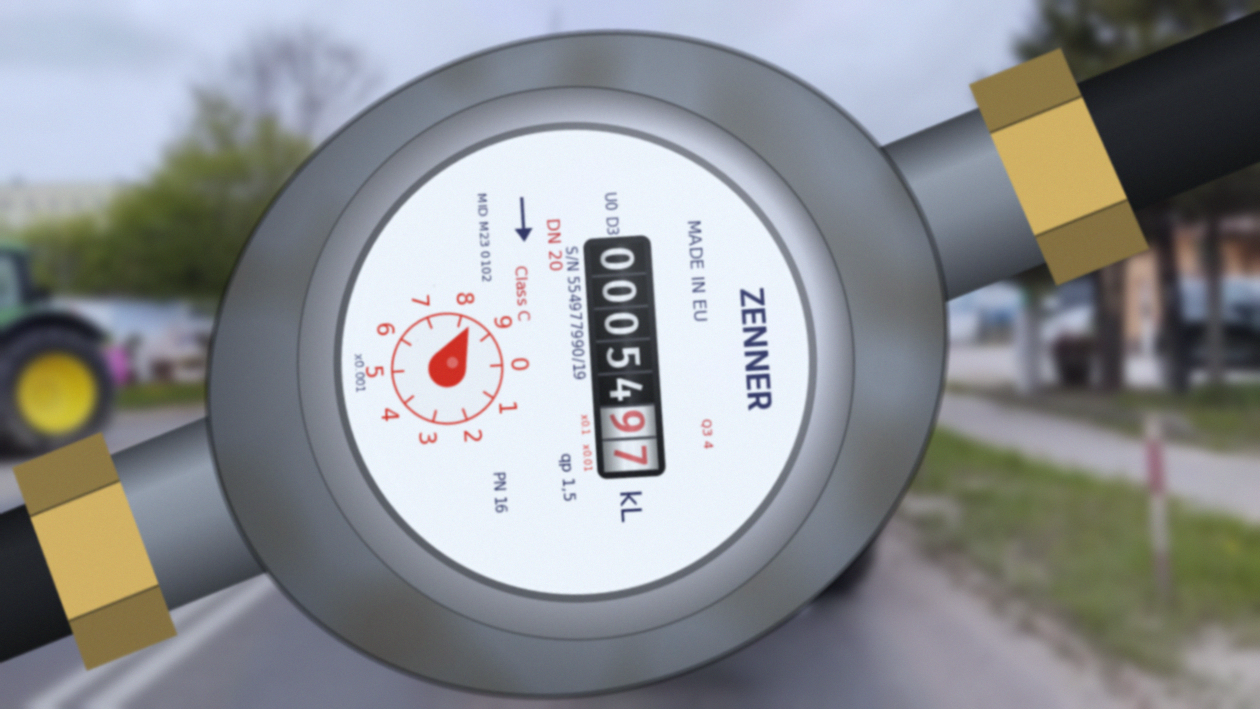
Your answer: 54.978 kL
